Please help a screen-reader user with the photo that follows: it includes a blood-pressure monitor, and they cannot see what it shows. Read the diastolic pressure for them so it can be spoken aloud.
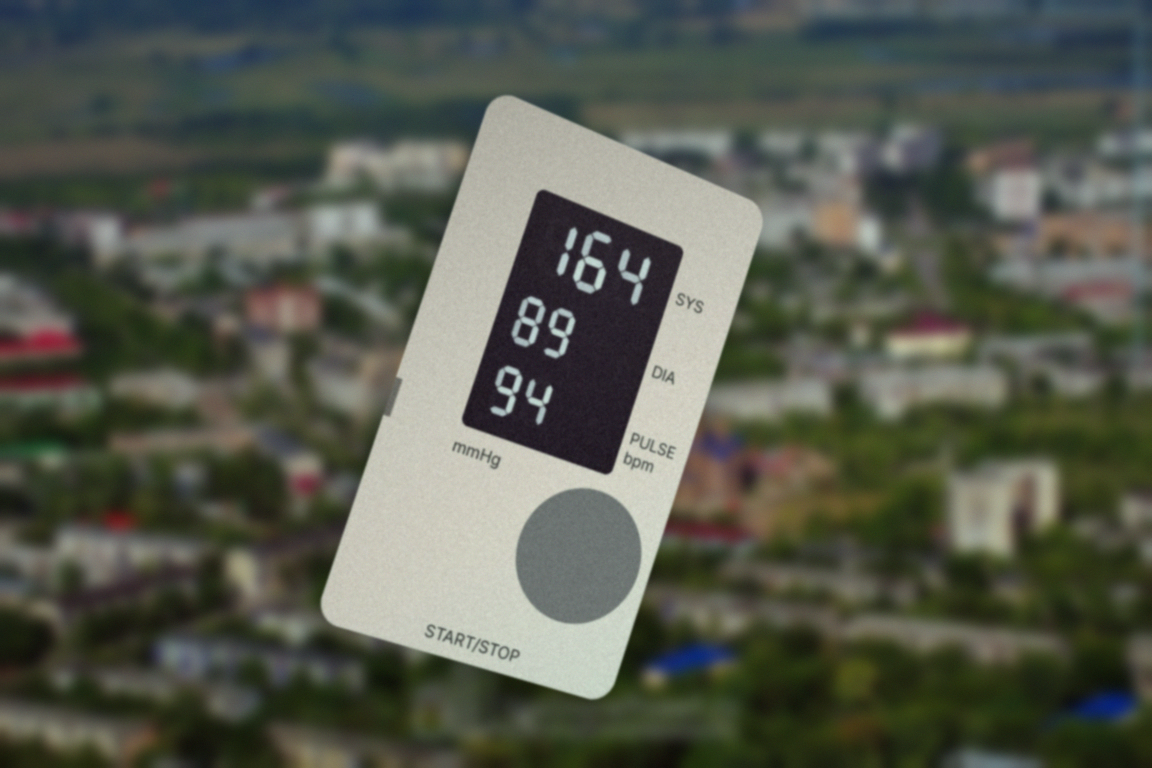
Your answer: 89 mmHg
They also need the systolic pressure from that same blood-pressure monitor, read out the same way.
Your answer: 164 mmHg
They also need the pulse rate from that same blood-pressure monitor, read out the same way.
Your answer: 94 bpm
